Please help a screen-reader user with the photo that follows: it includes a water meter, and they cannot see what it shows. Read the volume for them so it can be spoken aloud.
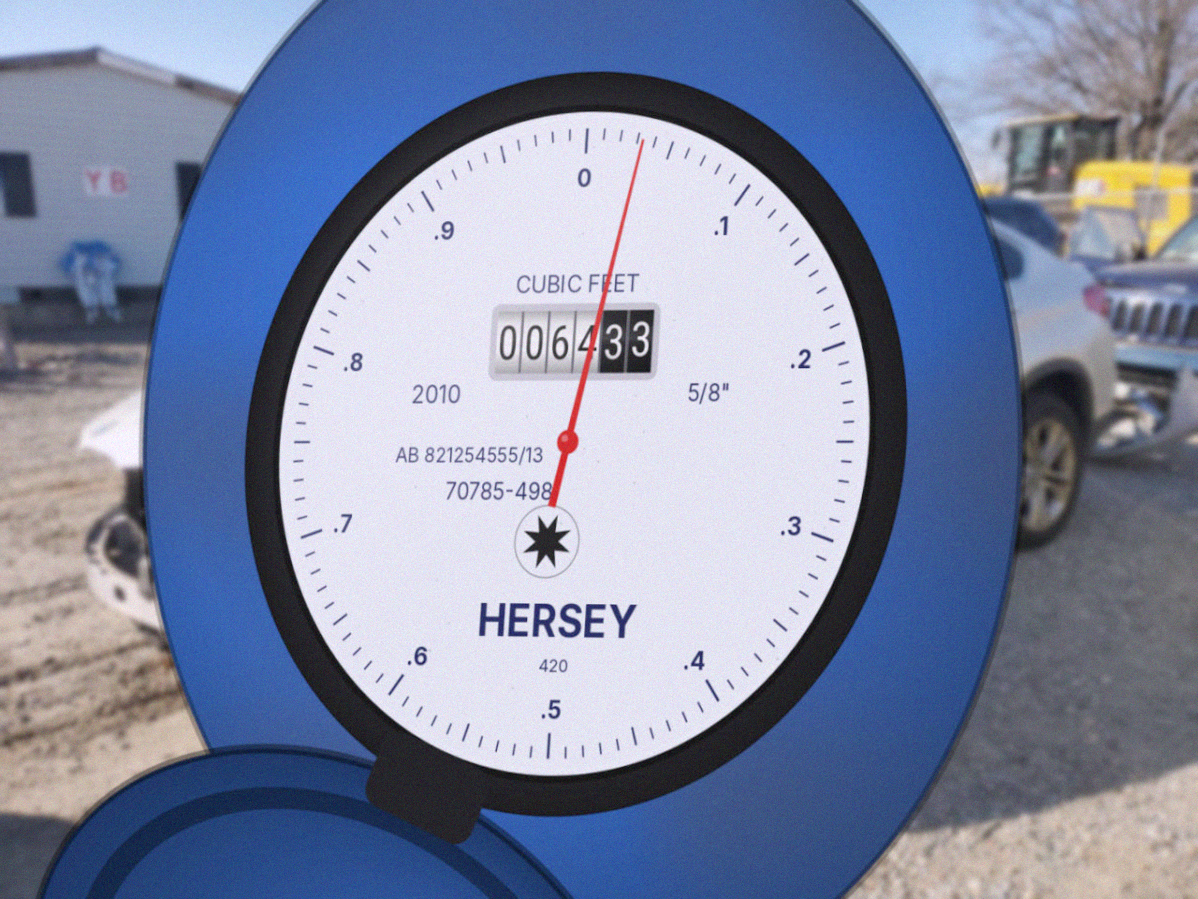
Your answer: 6433.03 ft³
